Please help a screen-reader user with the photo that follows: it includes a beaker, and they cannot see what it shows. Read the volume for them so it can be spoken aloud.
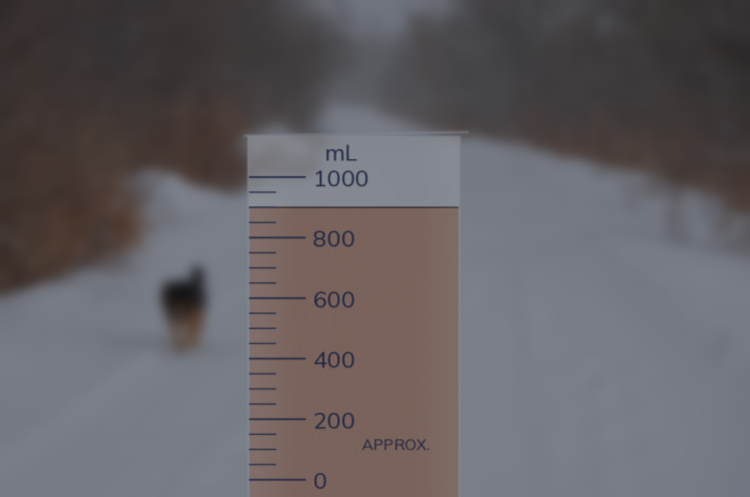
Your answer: 900 mL
